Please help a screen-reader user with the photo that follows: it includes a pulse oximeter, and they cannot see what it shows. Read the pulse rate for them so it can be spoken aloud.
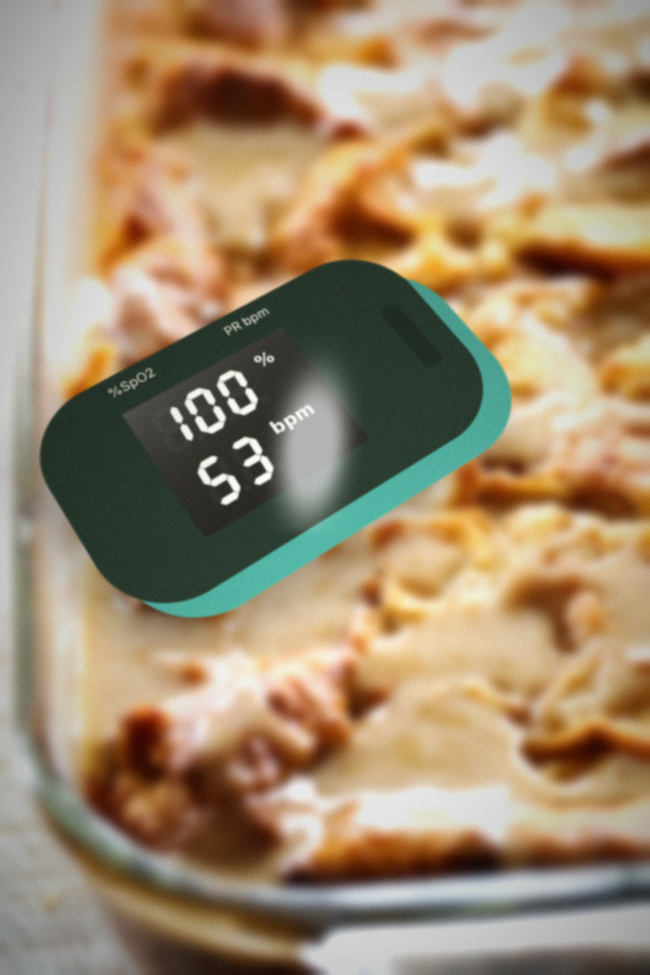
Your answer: 53 bpm
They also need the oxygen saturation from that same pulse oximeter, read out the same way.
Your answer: 100 %
